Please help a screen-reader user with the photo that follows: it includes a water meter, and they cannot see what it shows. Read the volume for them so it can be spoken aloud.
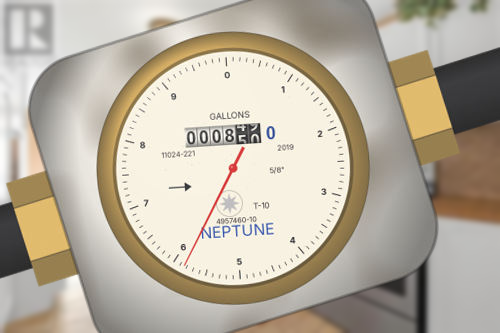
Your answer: 8495.8 gal
